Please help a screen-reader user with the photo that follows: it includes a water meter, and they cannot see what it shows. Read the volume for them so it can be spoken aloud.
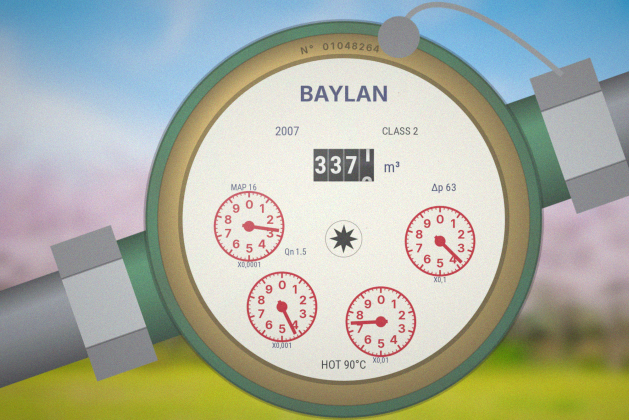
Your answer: 3371.3742 m³
